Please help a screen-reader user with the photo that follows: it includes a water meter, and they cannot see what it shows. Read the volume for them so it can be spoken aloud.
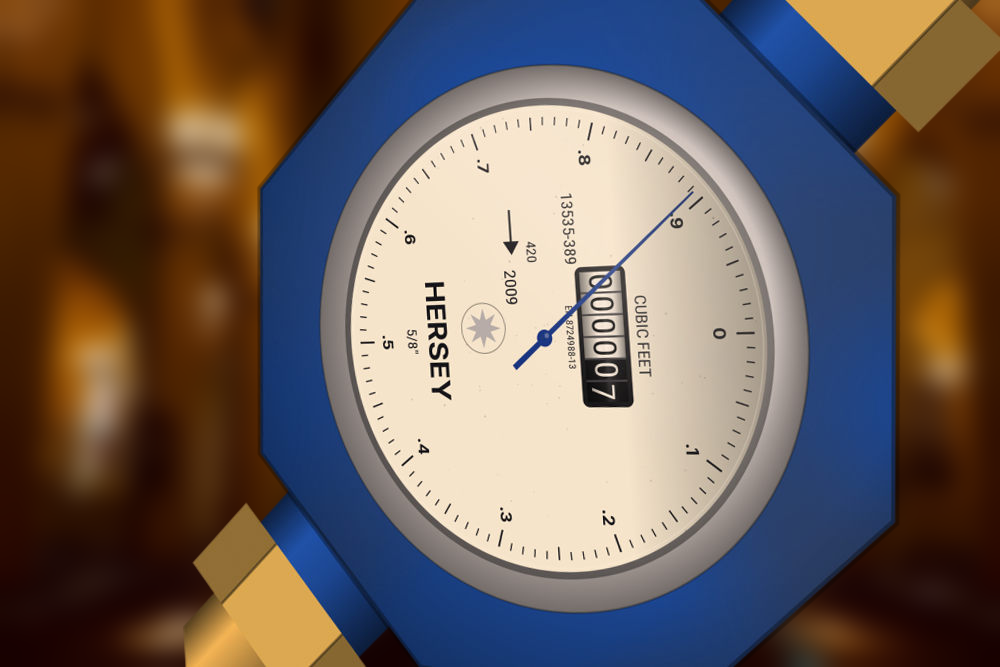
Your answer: 6.89 ft³
